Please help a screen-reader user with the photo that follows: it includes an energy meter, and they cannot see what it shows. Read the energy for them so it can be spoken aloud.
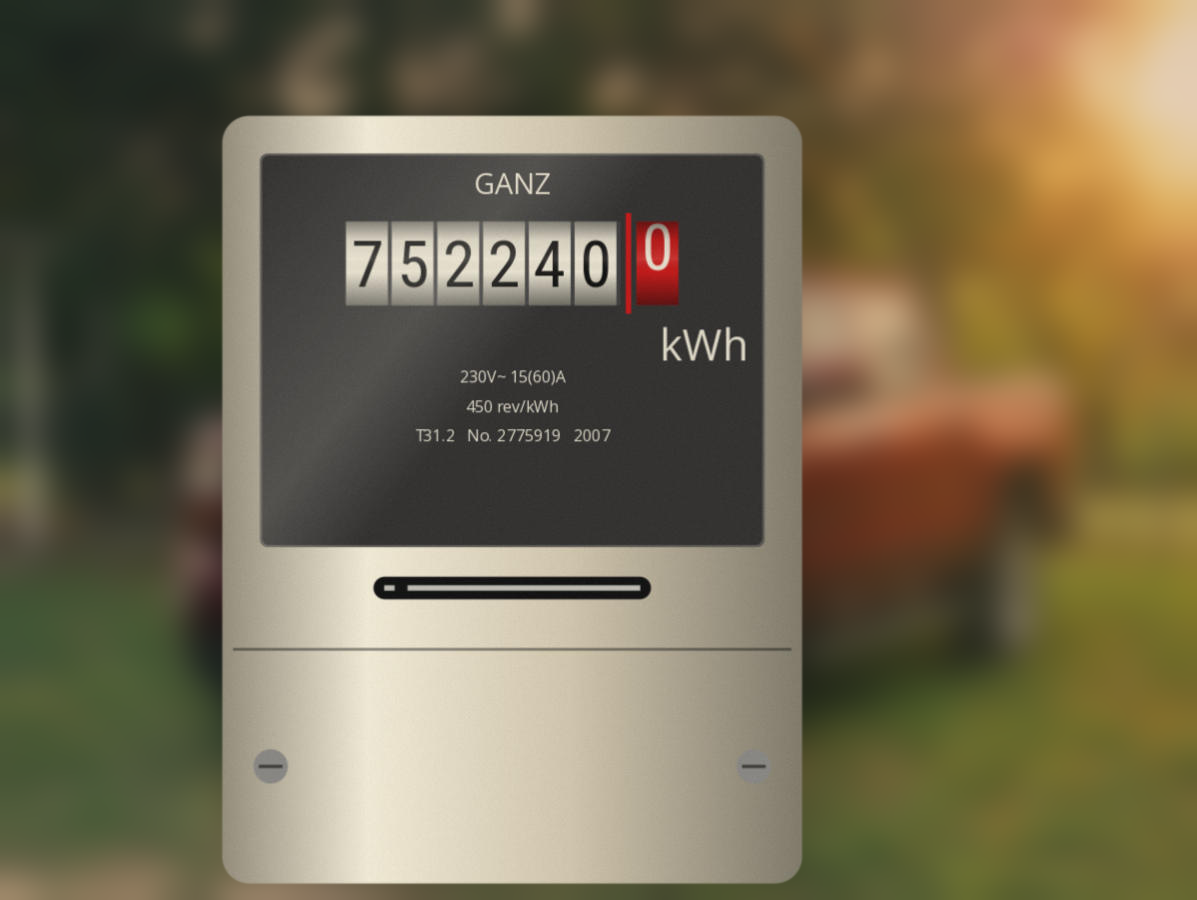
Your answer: 752240.0 kWh
